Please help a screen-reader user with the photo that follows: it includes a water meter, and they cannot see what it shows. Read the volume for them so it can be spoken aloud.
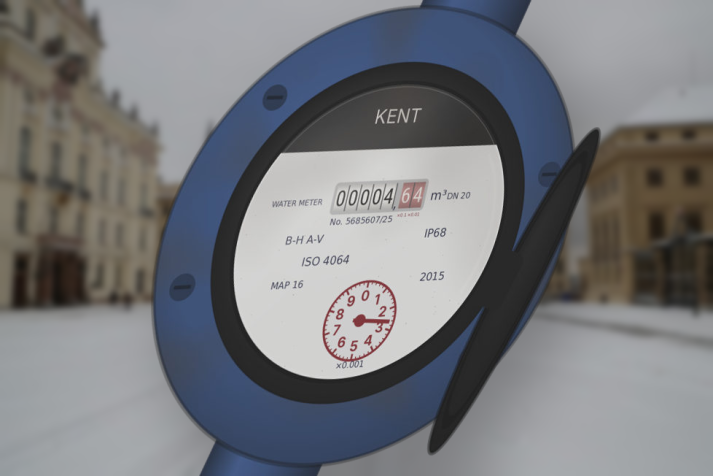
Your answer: 4.642 m³
